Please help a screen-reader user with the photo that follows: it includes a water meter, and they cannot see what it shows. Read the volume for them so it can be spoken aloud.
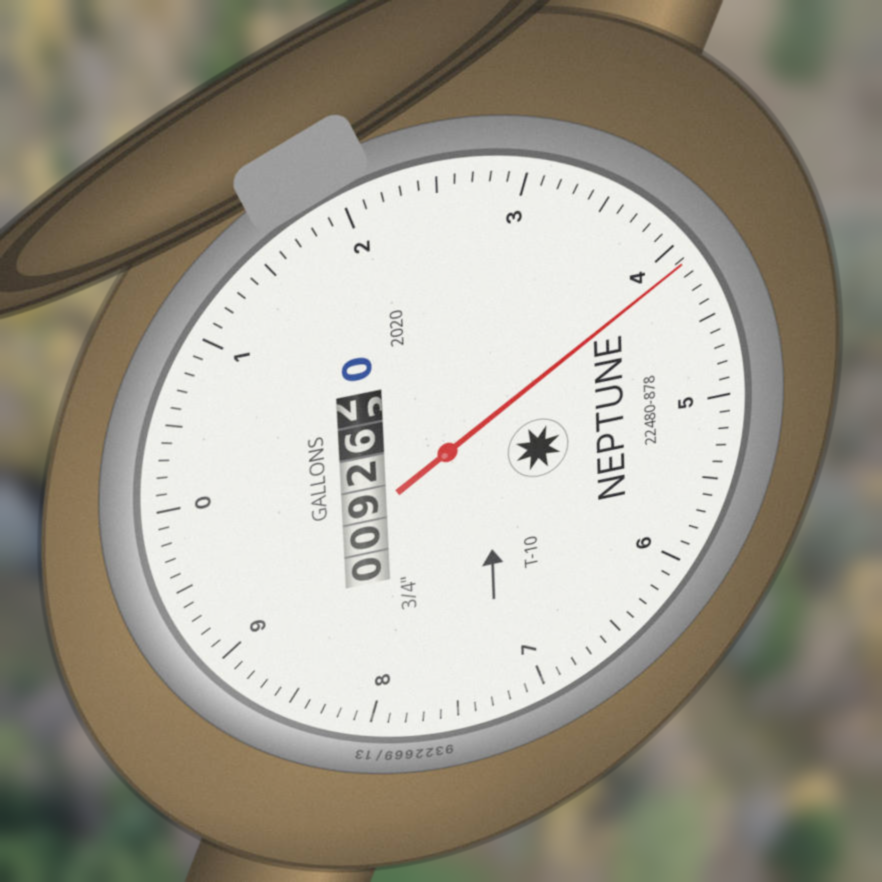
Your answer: 92624.1 gal
